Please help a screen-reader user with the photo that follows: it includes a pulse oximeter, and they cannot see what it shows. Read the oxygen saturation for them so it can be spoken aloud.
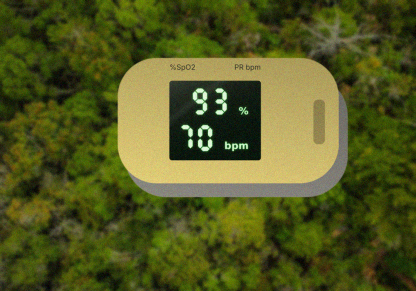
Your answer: 93 %
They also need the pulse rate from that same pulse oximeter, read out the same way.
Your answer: 70 bpm
